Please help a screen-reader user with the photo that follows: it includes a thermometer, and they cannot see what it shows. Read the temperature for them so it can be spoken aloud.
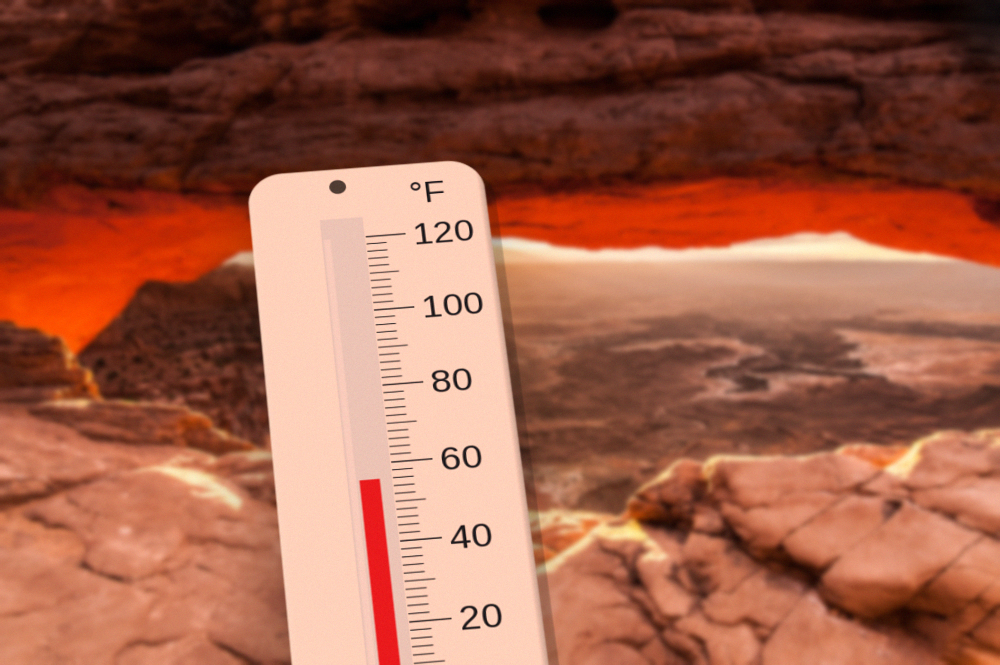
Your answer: 56 °F
